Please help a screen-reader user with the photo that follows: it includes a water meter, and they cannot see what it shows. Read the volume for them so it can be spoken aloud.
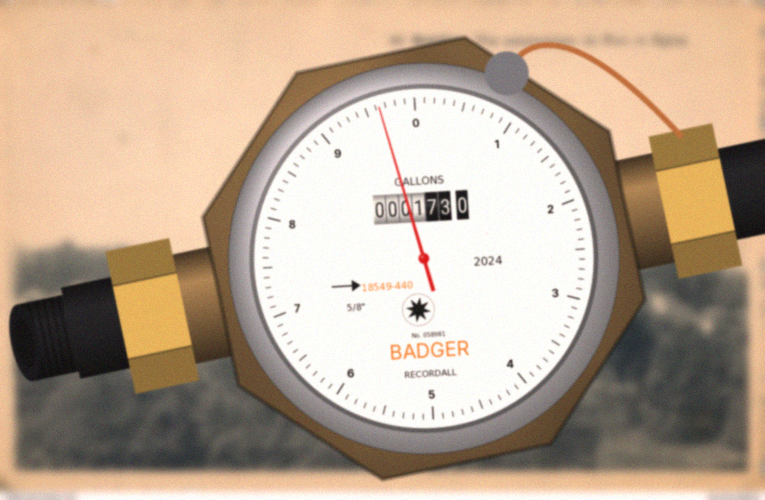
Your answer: 1729.6 gal
